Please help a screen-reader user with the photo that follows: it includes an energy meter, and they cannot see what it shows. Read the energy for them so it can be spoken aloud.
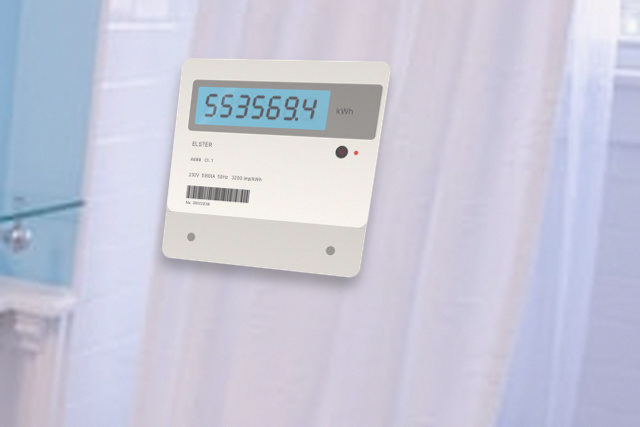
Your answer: 553569.4 kWh
